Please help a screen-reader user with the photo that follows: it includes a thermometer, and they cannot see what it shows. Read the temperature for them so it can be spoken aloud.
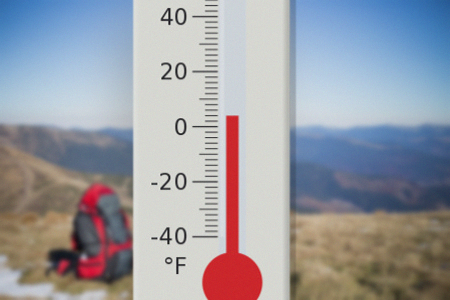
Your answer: 4 °F
